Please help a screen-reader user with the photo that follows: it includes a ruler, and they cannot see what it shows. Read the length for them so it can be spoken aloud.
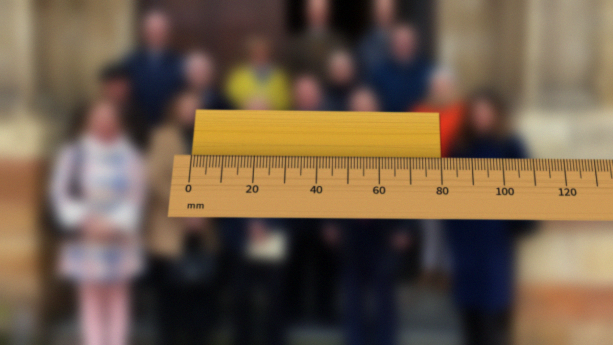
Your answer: 80 mm
